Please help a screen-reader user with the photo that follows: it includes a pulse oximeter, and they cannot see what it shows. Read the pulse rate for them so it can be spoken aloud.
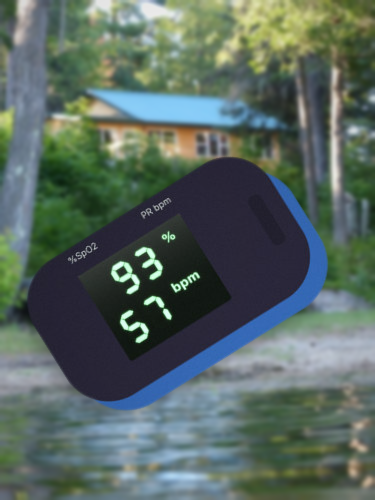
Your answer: 57 bpm
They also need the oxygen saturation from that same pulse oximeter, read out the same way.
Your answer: 93 %
